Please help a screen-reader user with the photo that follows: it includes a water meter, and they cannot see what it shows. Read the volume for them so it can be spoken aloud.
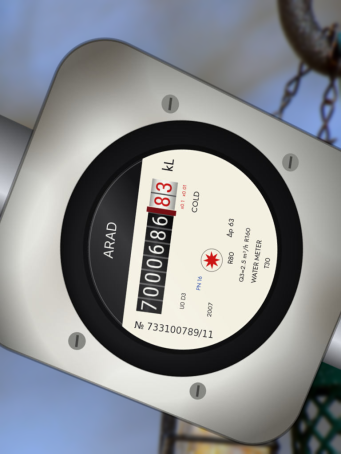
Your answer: 7000686.83 kL
